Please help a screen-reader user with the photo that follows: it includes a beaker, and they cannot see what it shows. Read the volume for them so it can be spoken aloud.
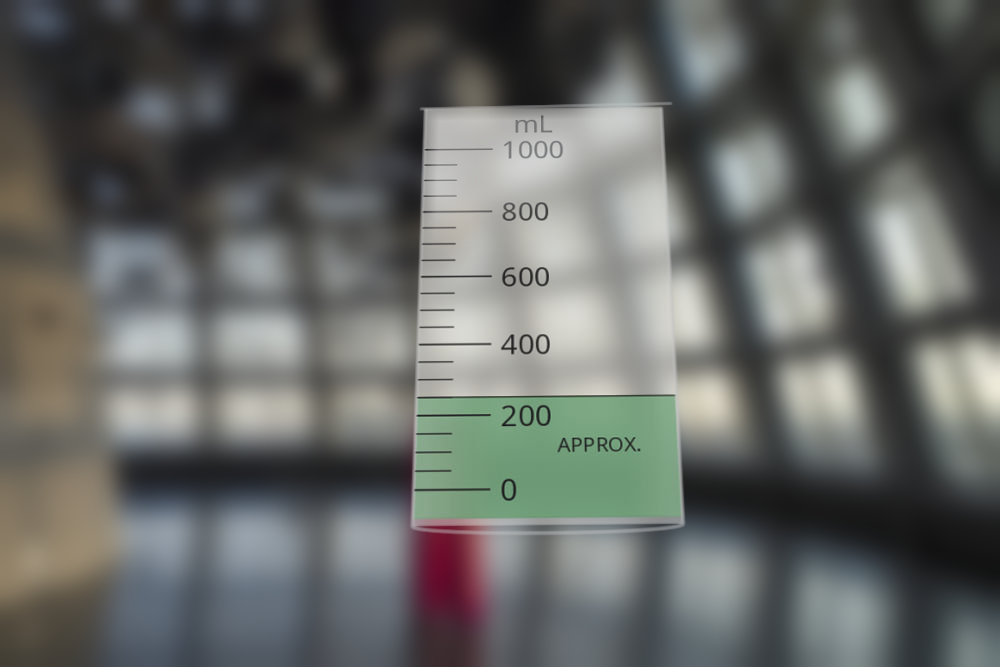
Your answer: 250 mL
